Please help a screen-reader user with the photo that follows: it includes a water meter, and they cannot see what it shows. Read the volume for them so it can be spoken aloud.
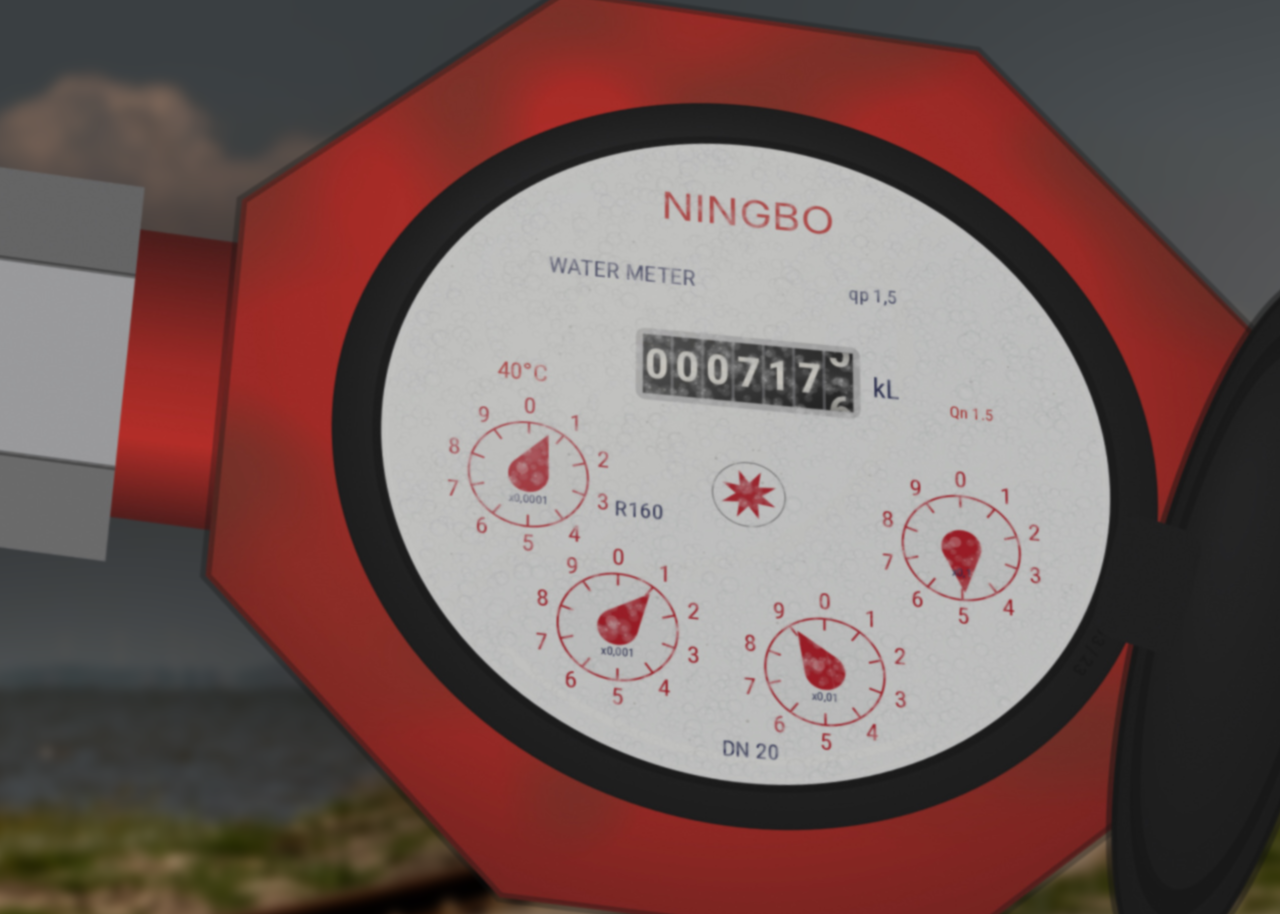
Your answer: 7175.4910 kL
